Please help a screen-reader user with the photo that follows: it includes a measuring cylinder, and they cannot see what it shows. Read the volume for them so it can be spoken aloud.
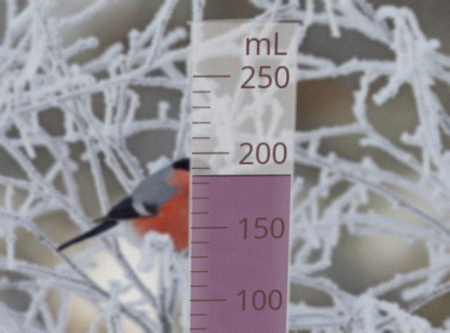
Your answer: 185 mL
